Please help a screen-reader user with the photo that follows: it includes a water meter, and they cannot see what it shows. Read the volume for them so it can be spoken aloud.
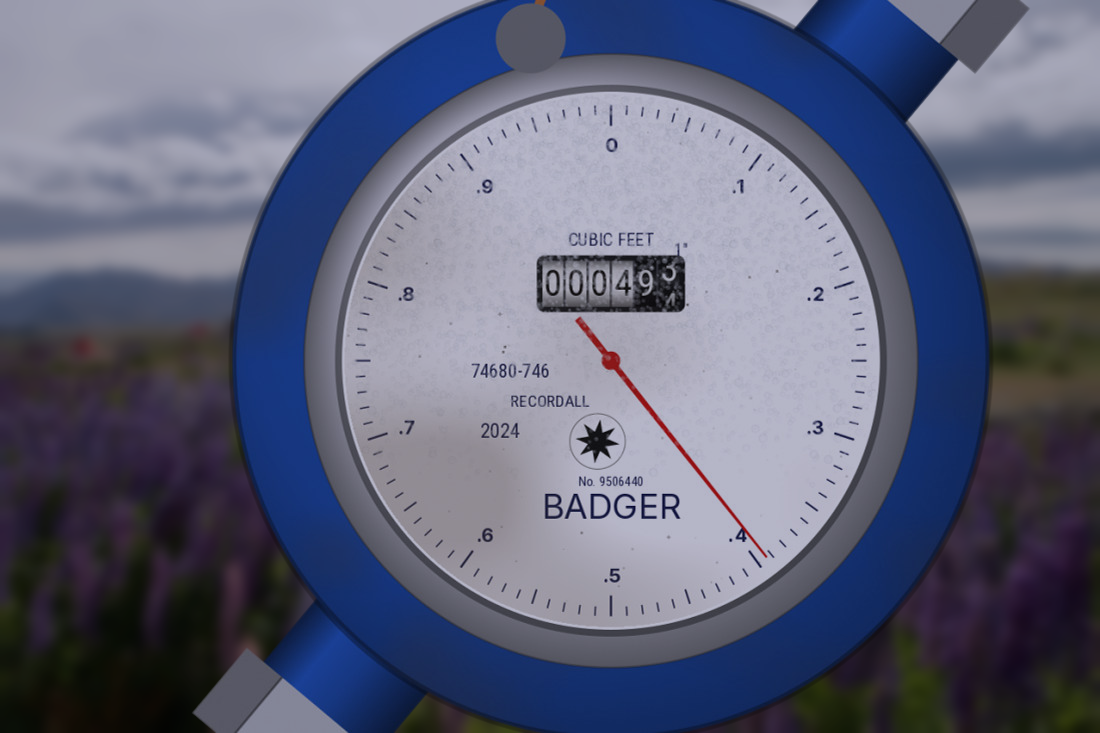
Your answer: 493.39 ft³
